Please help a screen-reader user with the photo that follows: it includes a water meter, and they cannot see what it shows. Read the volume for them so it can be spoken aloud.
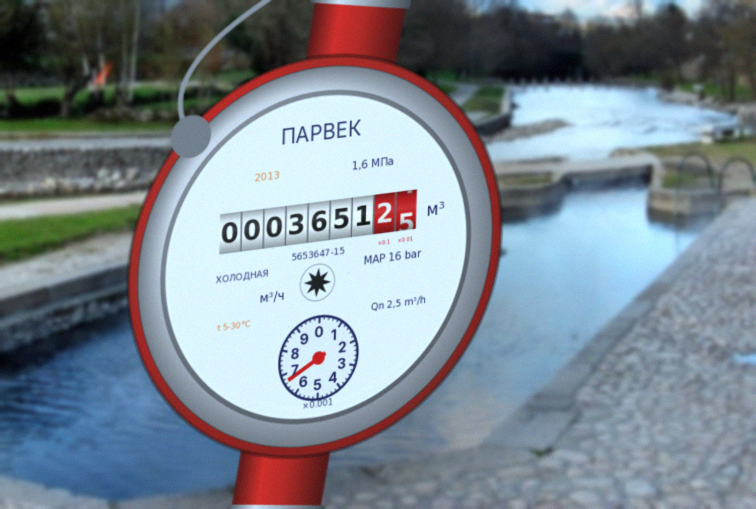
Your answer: 3651.246 m³
